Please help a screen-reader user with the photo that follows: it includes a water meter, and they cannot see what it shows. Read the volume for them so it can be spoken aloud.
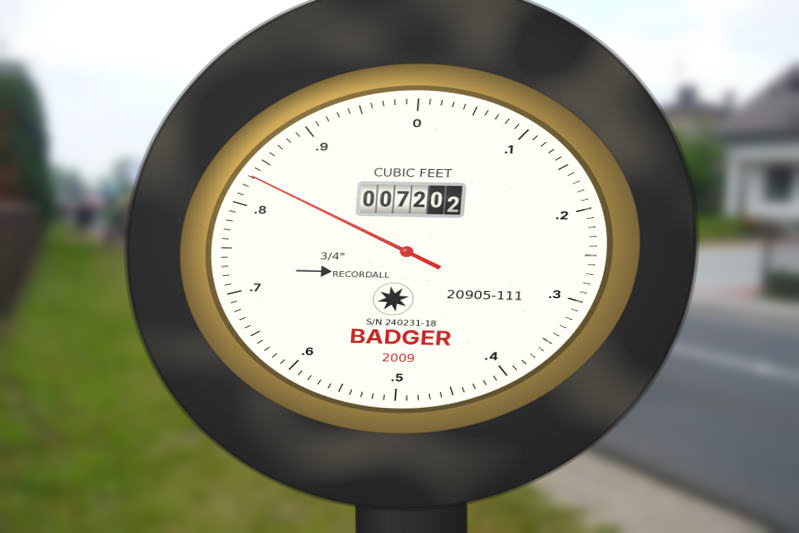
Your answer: 7201.83 ft³
